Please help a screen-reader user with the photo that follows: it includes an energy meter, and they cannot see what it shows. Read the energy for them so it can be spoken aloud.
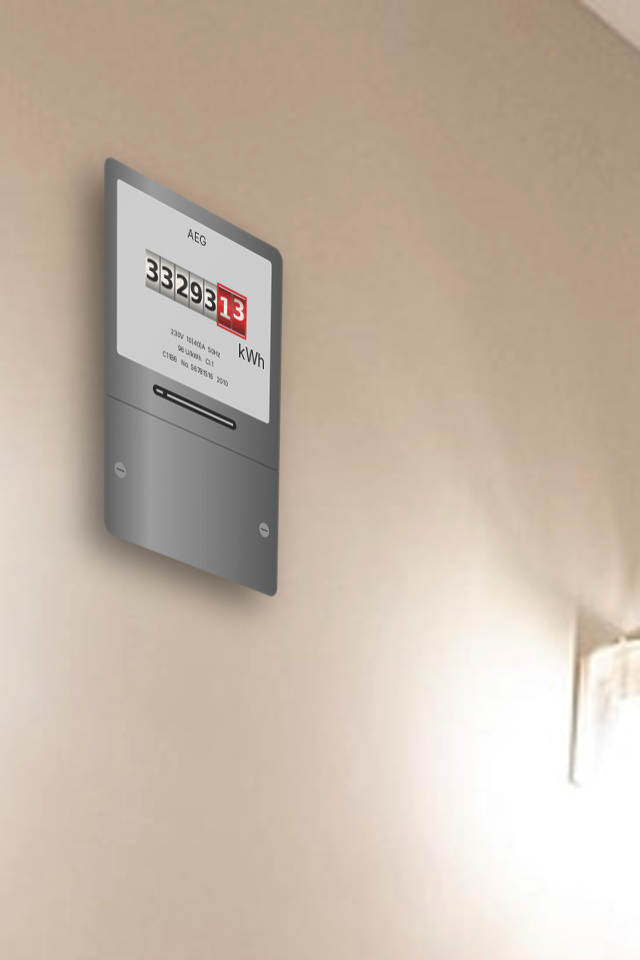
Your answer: 33293.13 kWh
